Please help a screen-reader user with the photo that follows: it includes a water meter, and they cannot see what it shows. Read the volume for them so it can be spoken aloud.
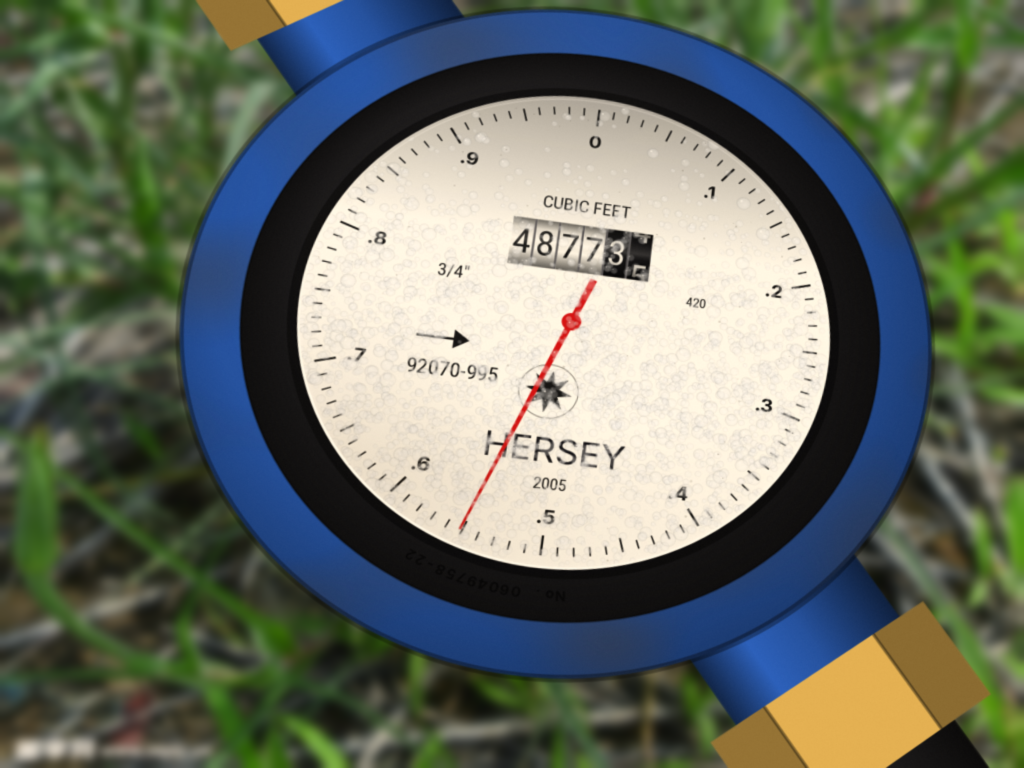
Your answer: 487734.55 ft³
